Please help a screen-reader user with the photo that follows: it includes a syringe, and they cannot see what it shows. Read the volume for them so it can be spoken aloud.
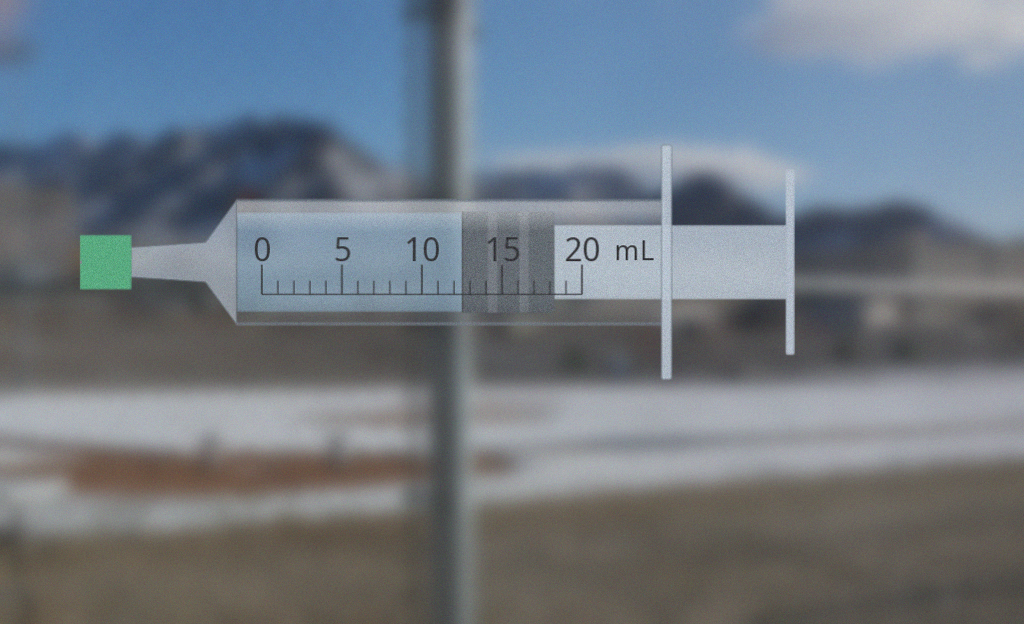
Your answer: 12.5 mL
